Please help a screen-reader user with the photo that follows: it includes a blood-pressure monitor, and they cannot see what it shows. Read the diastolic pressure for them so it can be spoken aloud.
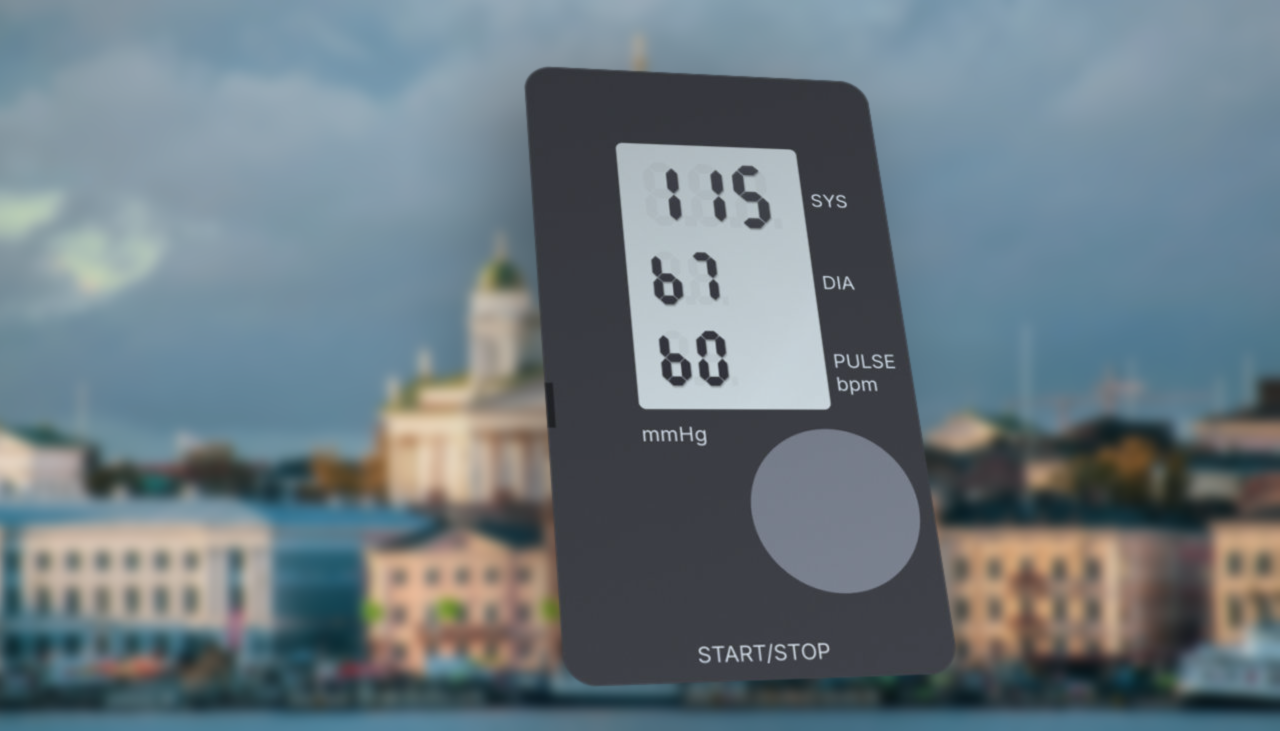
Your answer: 67 mmHg
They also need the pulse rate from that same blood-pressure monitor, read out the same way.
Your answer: 60 bpm
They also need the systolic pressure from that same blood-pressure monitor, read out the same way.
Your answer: 115 mmHg
